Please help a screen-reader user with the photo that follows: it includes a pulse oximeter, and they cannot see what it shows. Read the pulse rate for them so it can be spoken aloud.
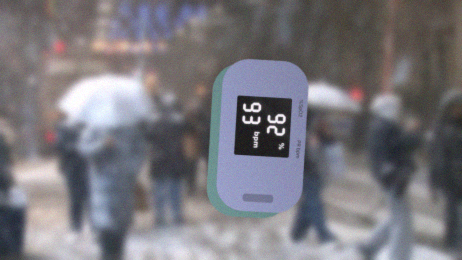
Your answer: 93 bpm
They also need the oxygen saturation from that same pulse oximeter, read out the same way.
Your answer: 92 %
